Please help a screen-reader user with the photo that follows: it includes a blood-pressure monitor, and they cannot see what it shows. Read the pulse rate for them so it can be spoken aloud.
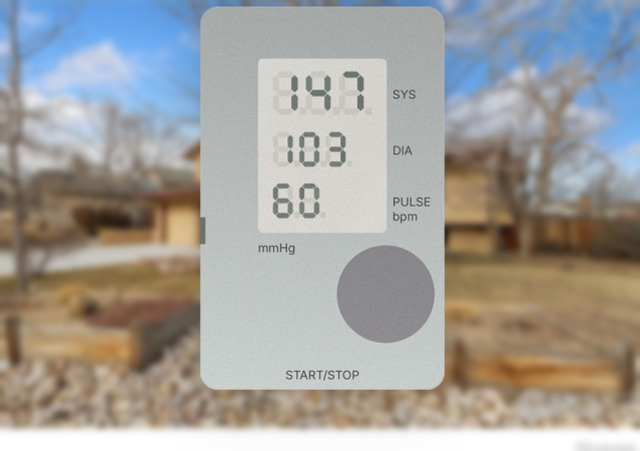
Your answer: 60 bpm
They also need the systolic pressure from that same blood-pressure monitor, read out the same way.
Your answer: 147 mmHg
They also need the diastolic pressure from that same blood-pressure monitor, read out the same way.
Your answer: 103 mmHg
